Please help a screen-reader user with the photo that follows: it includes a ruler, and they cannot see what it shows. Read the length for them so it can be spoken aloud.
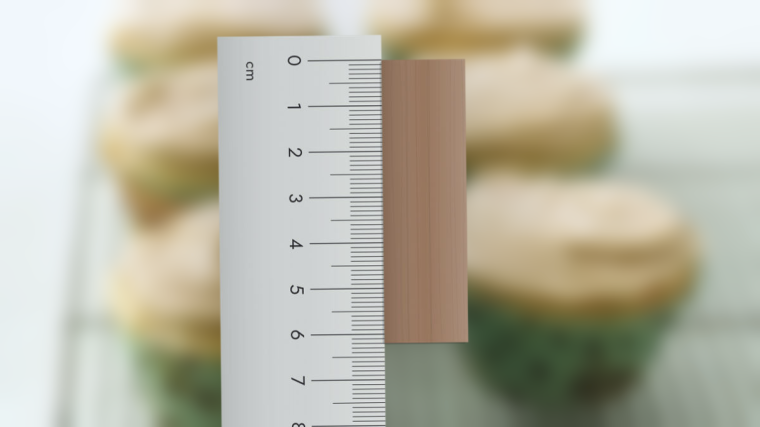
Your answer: 6.2 cm
